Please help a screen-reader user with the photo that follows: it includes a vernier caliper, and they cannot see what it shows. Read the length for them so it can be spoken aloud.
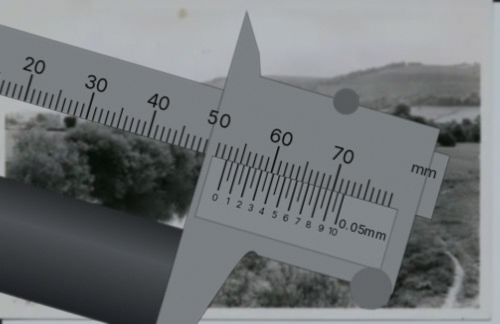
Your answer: 52.8 mm
